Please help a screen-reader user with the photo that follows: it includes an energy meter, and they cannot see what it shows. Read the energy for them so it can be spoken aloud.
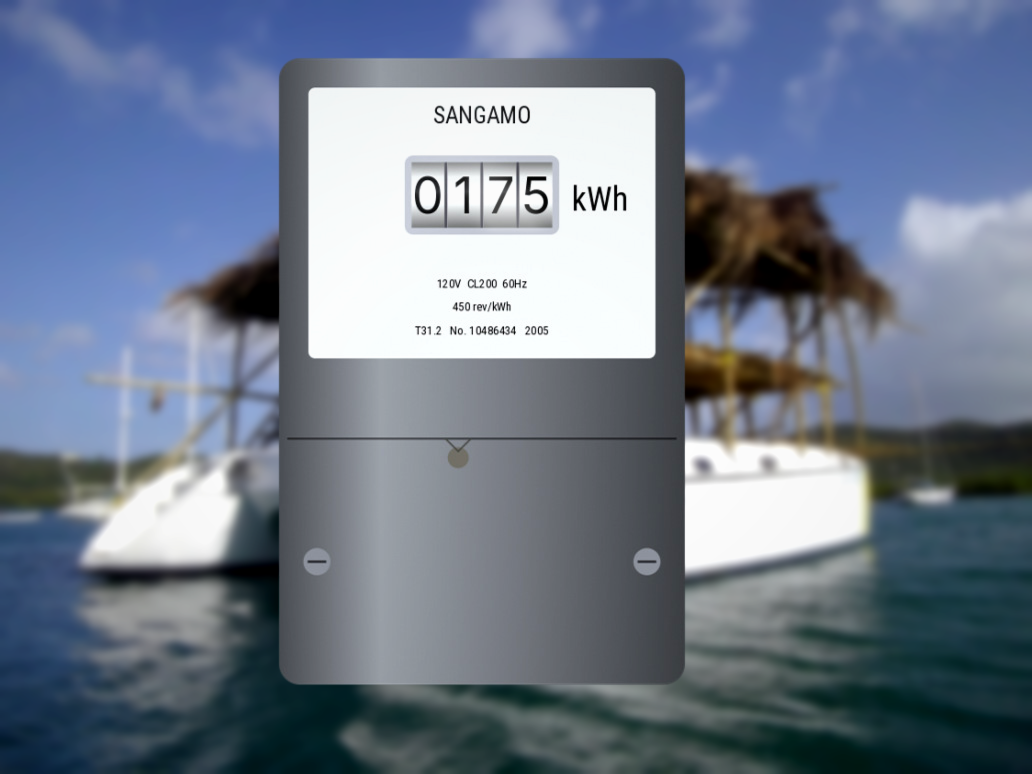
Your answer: 175 kWh
